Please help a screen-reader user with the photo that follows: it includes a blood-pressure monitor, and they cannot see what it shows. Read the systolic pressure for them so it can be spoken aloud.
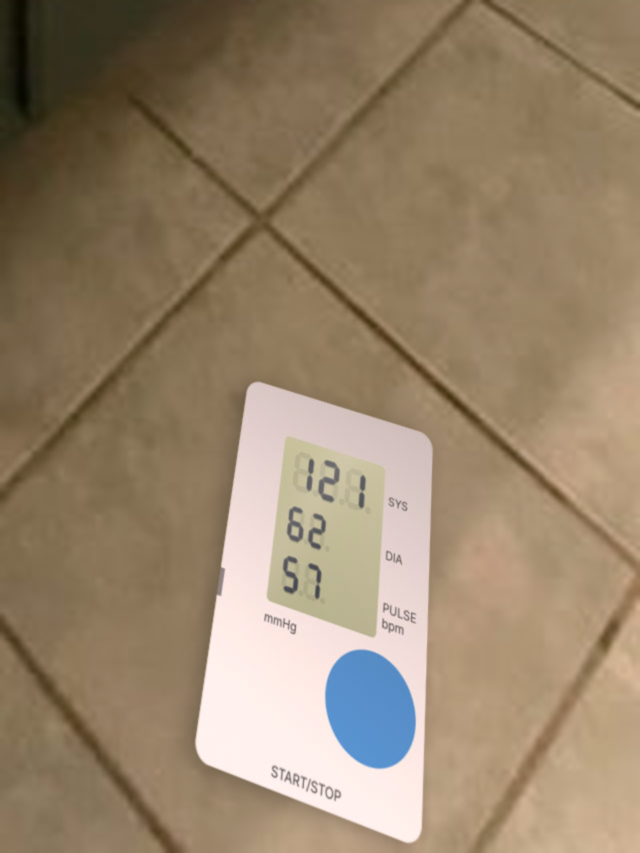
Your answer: 121 mmHg
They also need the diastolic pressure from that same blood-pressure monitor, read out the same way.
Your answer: 62 mmHg
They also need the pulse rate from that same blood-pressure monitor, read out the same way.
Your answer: 57 bpm
